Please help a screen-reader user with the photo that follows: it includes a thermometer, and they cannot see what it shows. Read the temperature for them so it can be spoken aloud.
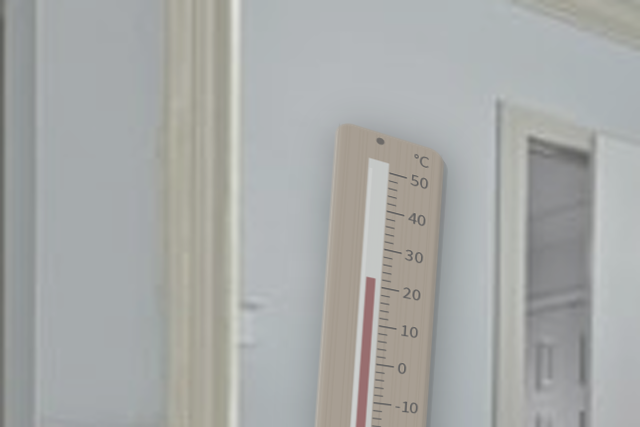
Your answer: 22 °C
